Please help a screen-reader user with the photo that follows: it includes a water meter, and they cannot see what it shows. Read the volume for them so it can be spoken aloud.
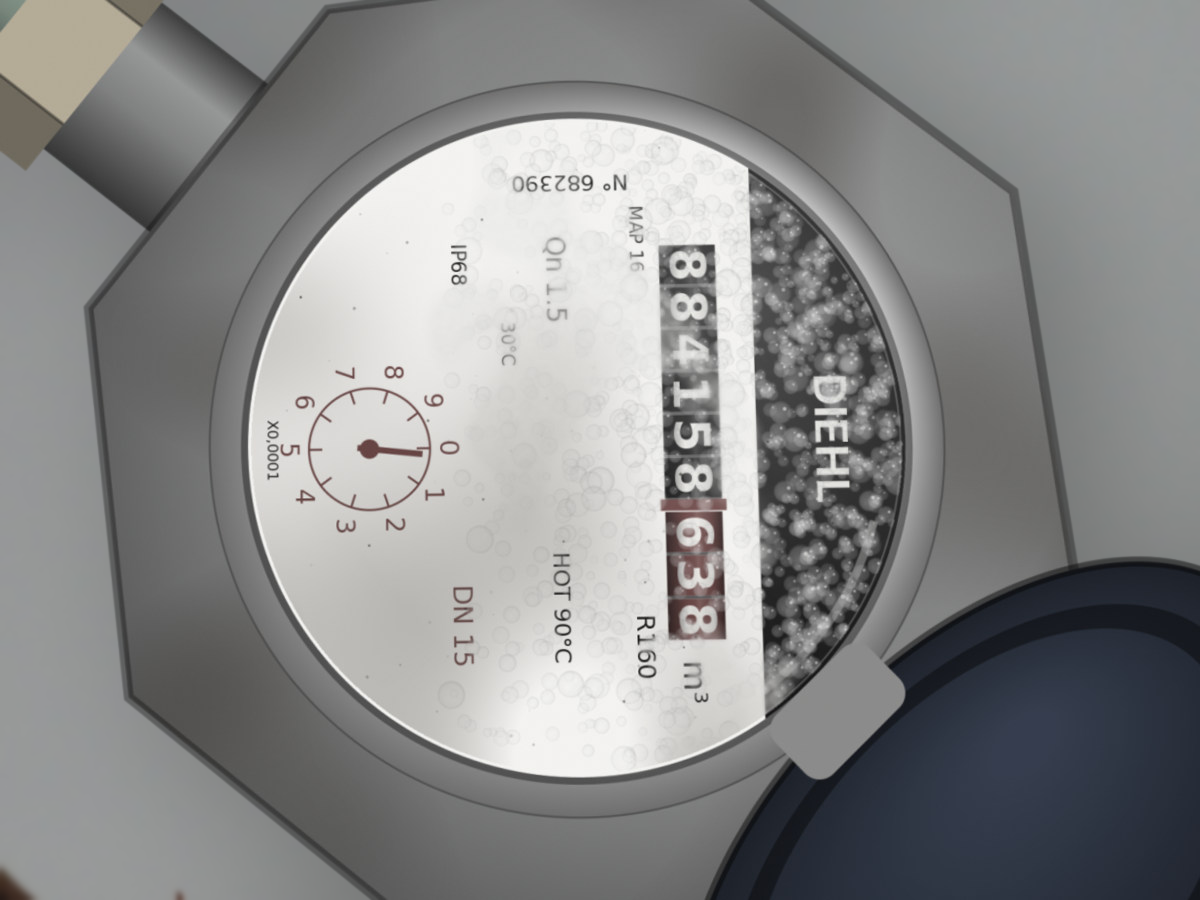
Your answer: 884158.6380 m³
